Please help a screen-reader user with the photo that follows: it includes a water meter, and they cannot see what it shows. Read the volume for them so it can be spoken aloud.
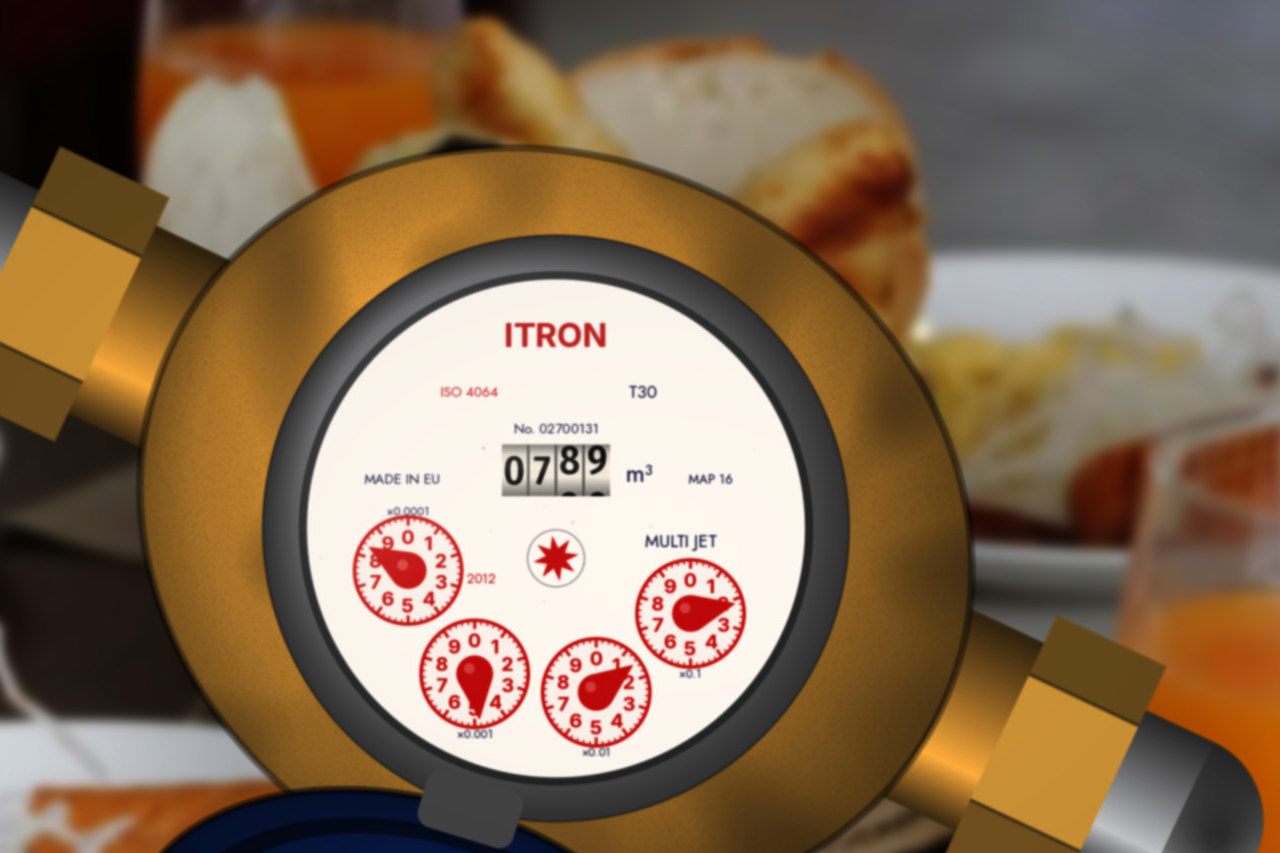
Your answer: 789.2148 m³
